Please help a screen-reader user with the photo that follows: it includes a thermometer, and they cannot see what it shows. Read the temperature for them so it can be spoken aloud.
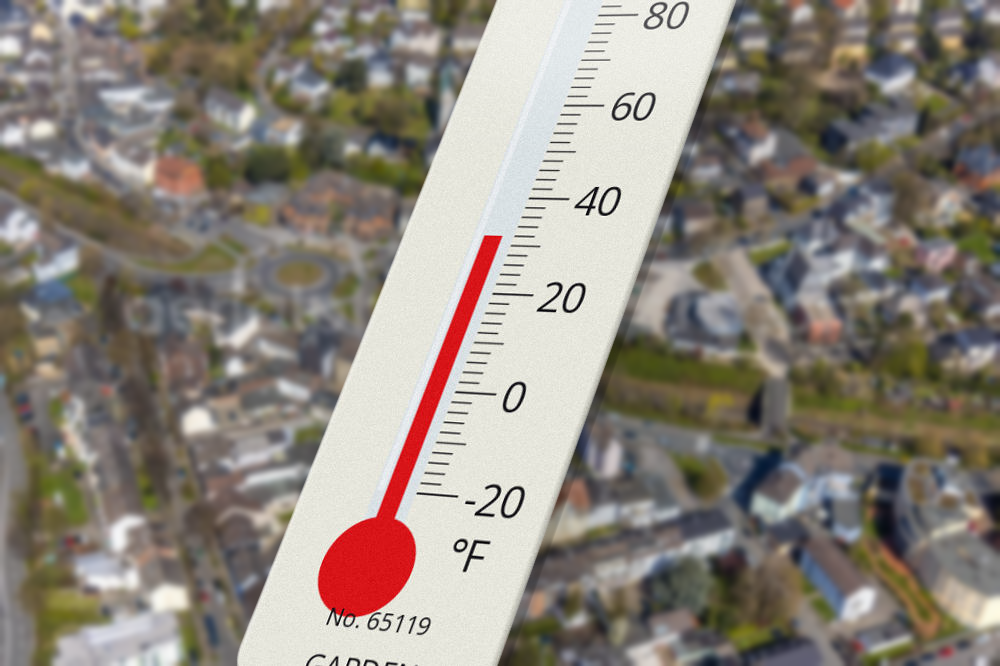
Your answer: 32 °F
